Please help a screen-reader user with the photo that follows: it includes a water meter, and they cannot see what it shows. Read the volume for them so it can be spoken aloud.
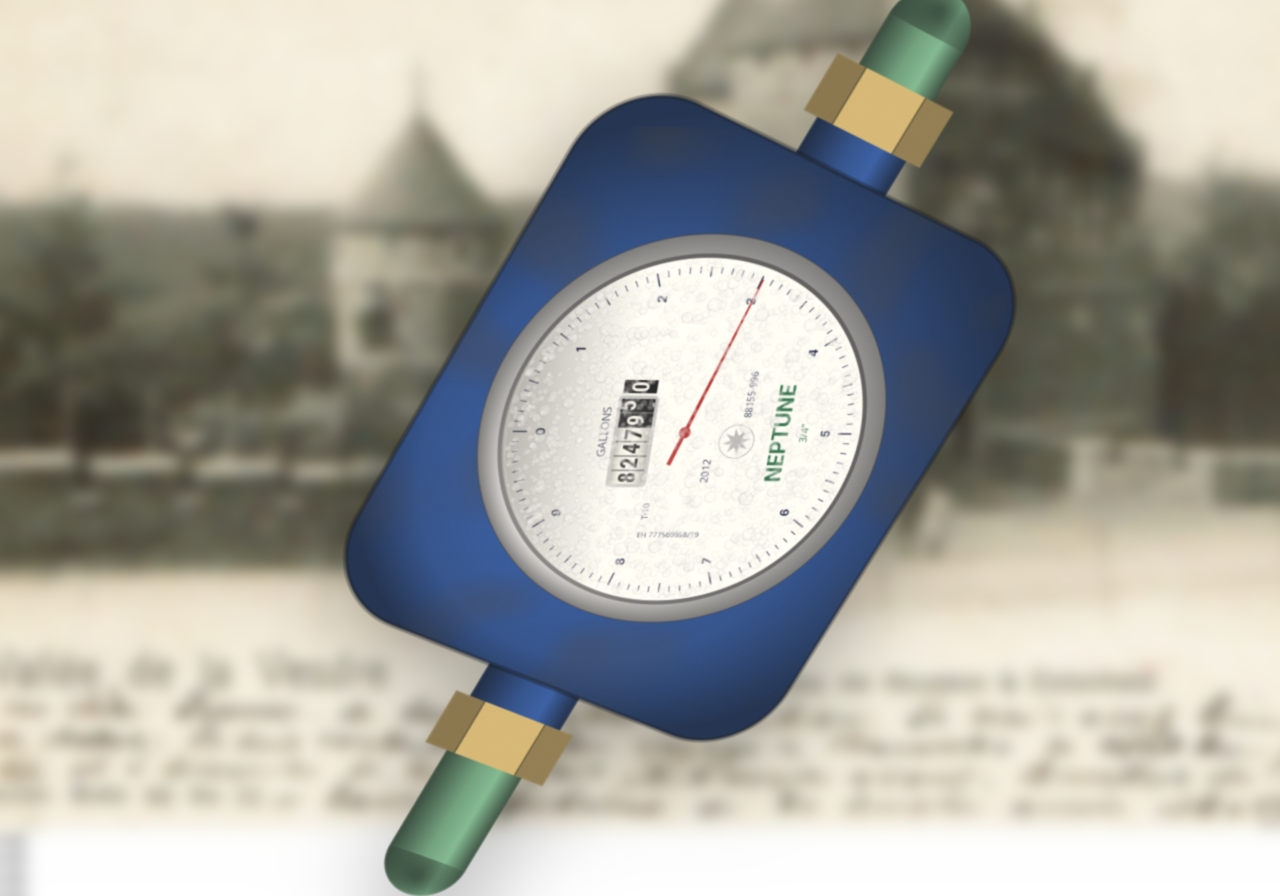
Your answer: 8247953.0 gal
